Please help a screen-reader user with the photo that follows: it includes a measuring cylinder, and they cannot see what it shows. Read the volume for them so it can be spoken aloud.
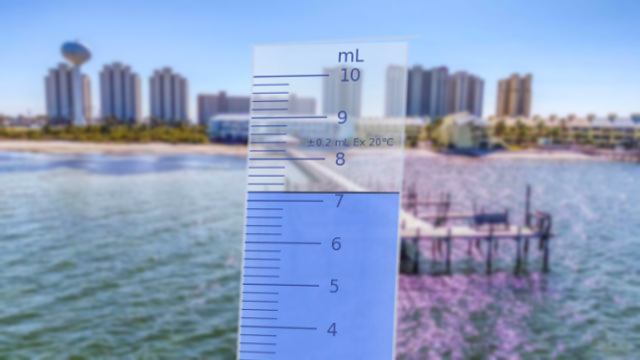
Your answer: 7.2 mL
